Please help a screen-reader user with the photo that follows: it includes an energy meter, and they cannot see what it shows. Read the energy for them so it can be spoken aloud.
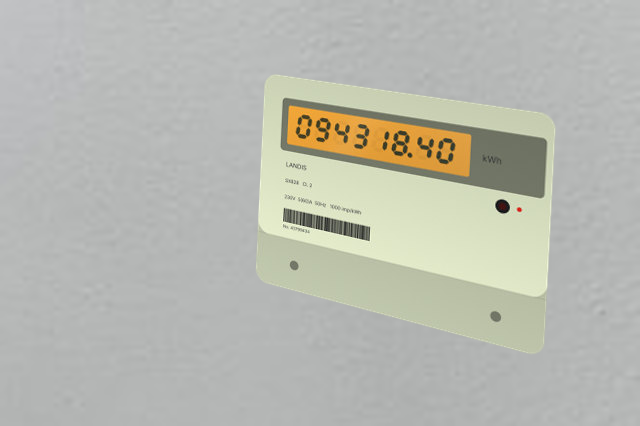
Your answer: 94318.40 kWh
